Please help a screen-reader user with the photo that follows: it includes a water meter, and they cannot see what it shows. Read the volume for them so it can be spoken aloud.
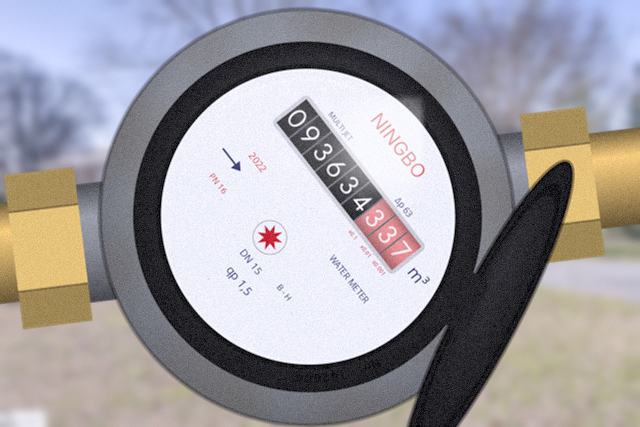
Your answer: 93634.337 m³
